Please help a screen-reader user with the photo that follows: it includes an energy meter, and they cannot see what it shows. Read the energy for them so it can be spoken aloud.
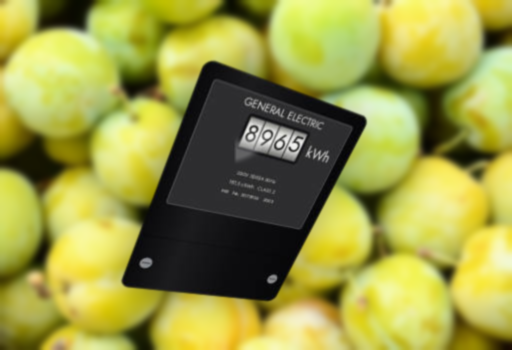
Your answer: 8965 kWh
